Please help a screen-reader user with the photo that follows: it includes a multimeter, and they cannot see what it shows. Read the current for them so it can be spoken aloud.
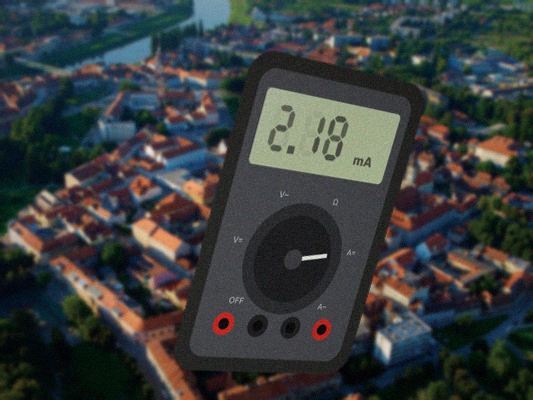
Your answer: 2.18 mA
